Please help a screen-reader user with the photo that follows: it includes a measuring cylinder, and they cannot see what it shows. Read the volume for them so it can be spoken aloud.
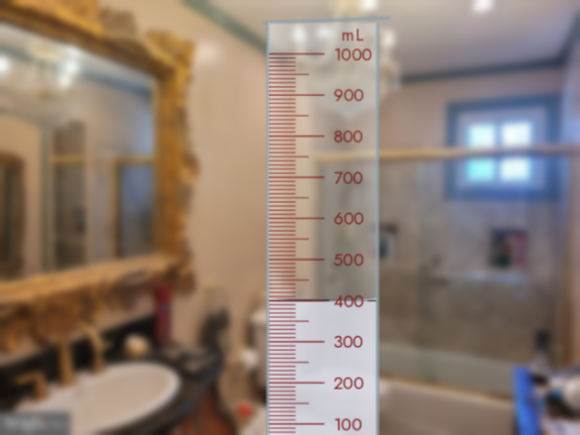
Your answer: 400 mL
